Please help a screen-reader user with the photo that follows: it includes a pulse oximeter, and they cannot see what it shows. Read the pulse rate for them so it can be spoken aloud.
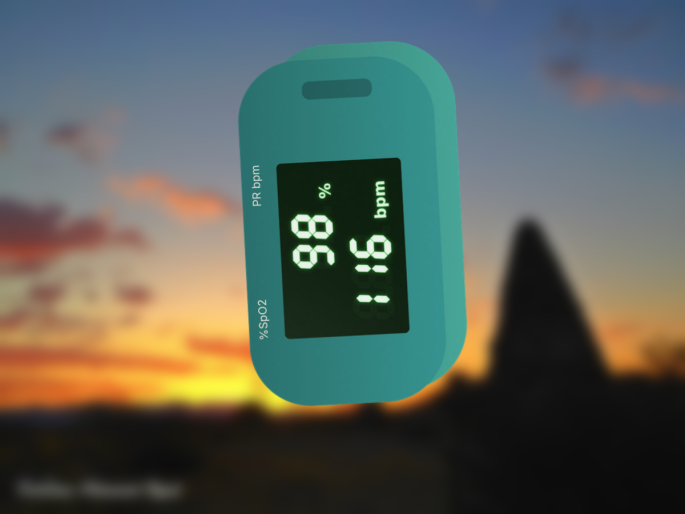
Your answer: 116 bpm
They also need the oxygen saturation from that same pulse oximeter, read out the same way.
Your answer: 98 %
